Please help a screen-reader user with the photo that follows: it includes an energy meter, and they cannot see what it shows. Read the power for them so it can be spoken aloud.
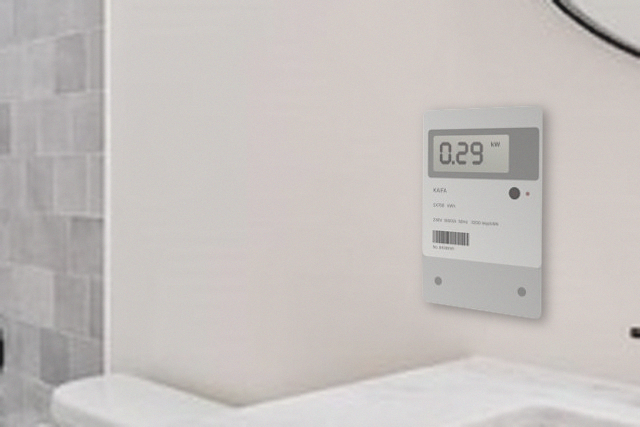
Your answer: 0.29 kW
